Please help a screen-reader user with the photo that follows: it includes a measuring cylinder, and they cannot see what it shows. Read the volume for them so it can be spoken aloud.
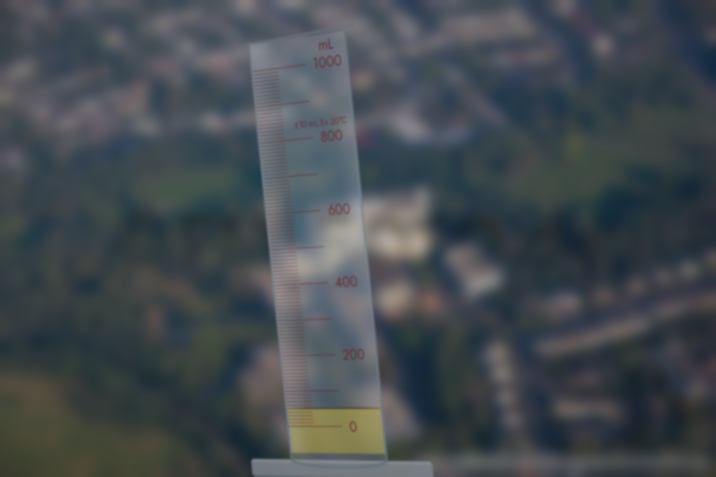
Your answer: 50 mL
